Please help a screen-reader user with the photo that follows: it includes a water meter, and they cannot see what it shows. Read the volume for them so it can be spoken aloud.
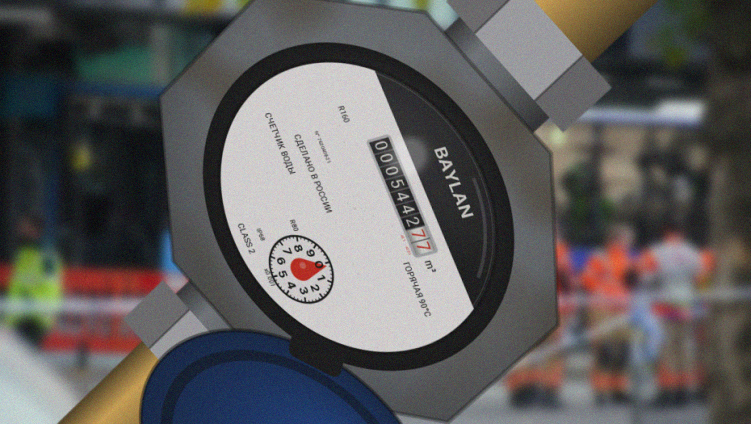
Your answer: 5442.770 m³
